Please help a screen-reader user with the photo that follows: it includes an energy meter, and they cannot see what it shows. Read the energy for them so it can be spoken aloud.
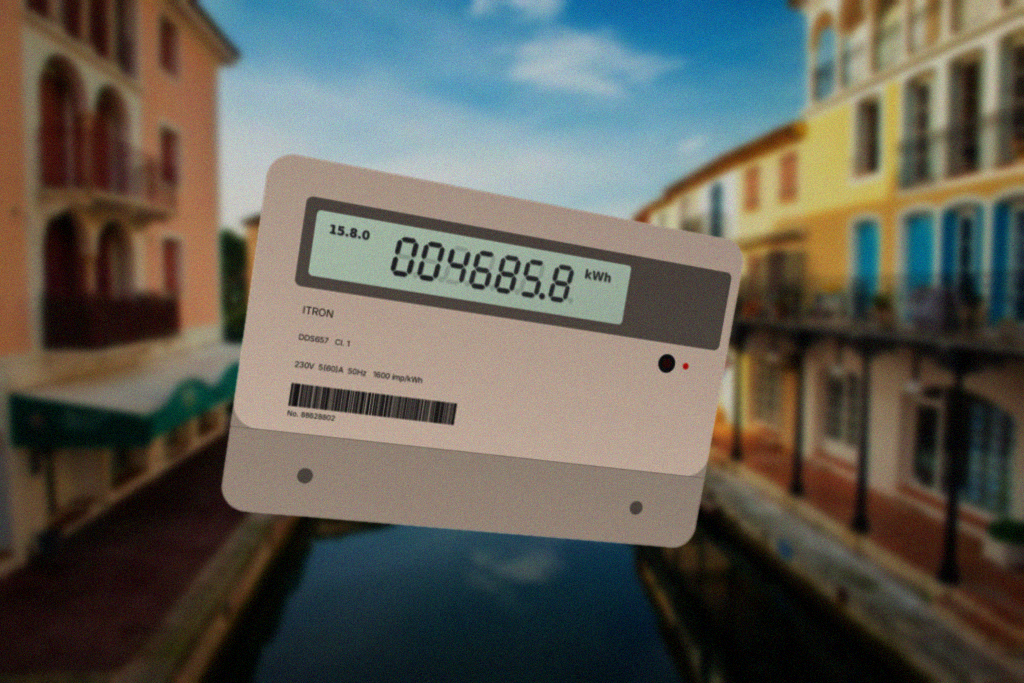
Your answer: 4685.8 kWh
